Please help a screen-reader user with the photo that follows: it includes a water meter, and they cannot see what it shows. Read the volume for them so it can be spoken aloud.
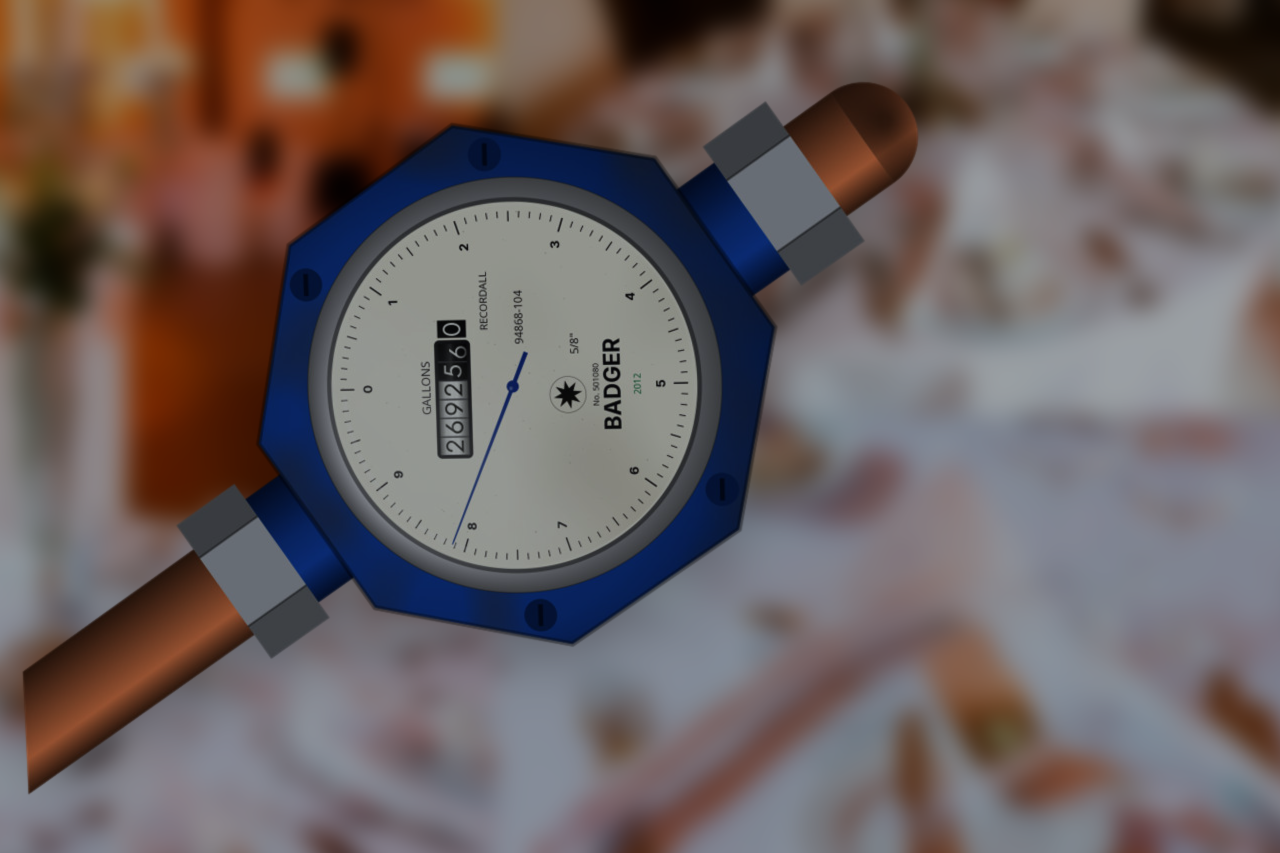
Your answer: 2692558.1 gal
